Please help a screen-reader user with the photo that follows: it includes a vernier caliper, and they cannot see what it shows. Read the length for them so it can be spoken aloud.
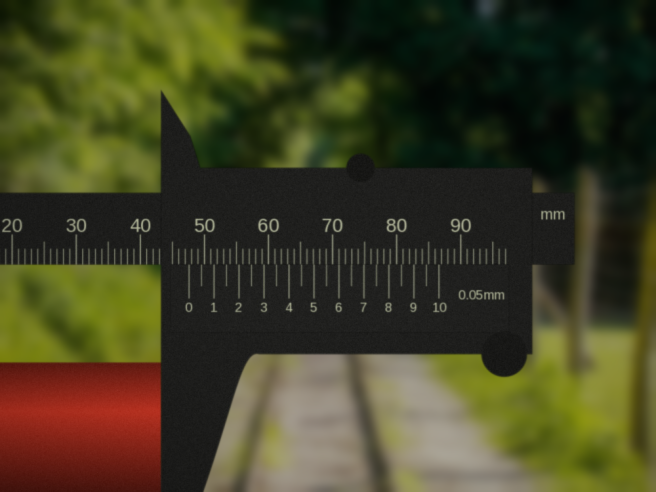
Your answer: 47.6 mm
